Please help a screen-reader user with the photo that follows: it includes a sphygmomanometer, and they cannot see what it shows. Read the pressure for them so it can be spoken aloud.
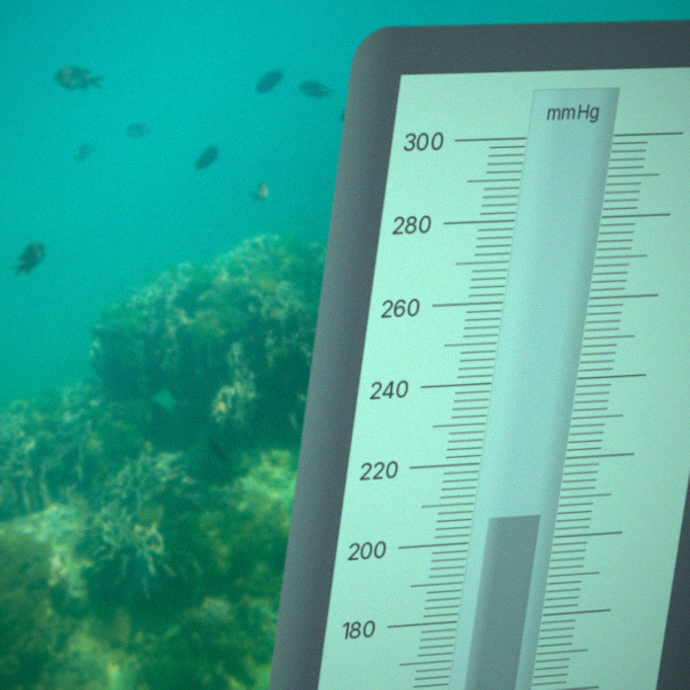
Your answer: 206 mmHg
